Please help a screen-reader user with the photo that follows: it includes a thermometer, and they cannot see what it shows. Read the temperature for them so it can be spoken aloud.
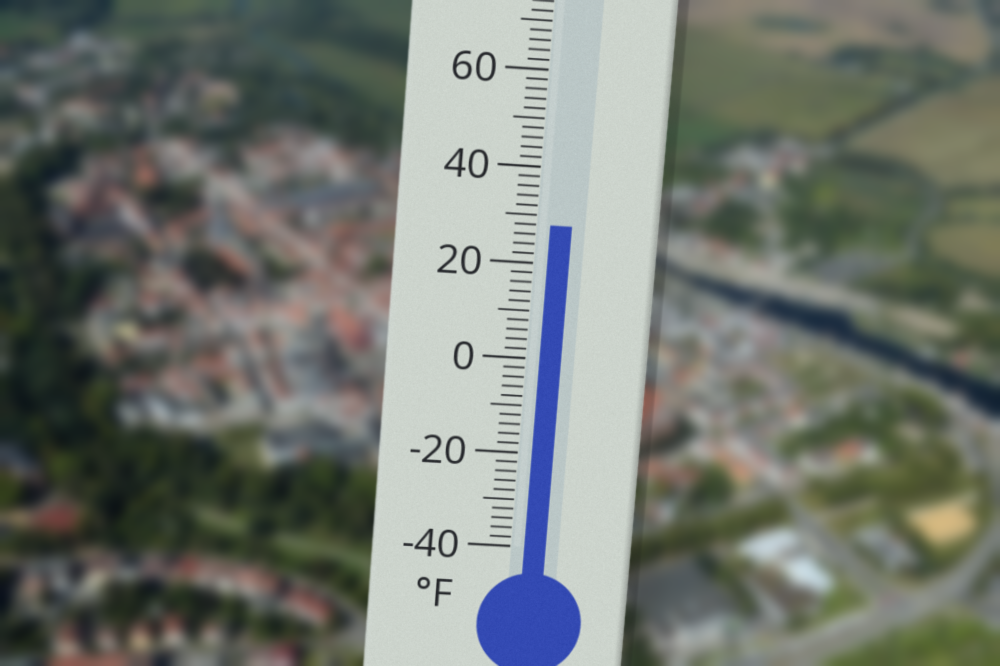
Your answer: 28 °F
